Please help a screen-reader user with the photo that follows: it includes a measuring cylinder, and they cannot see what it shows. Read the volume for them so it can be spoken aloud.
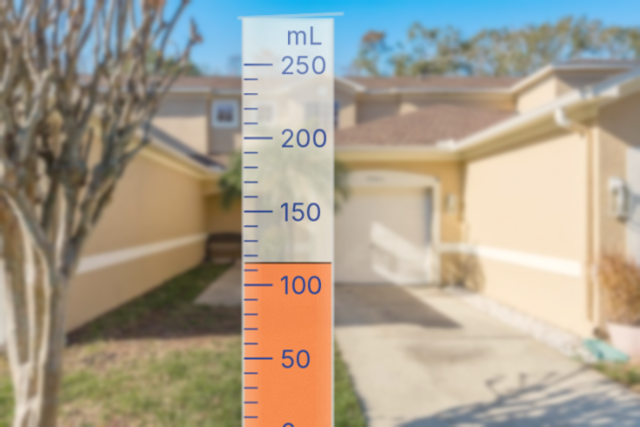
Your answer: 115 mL
